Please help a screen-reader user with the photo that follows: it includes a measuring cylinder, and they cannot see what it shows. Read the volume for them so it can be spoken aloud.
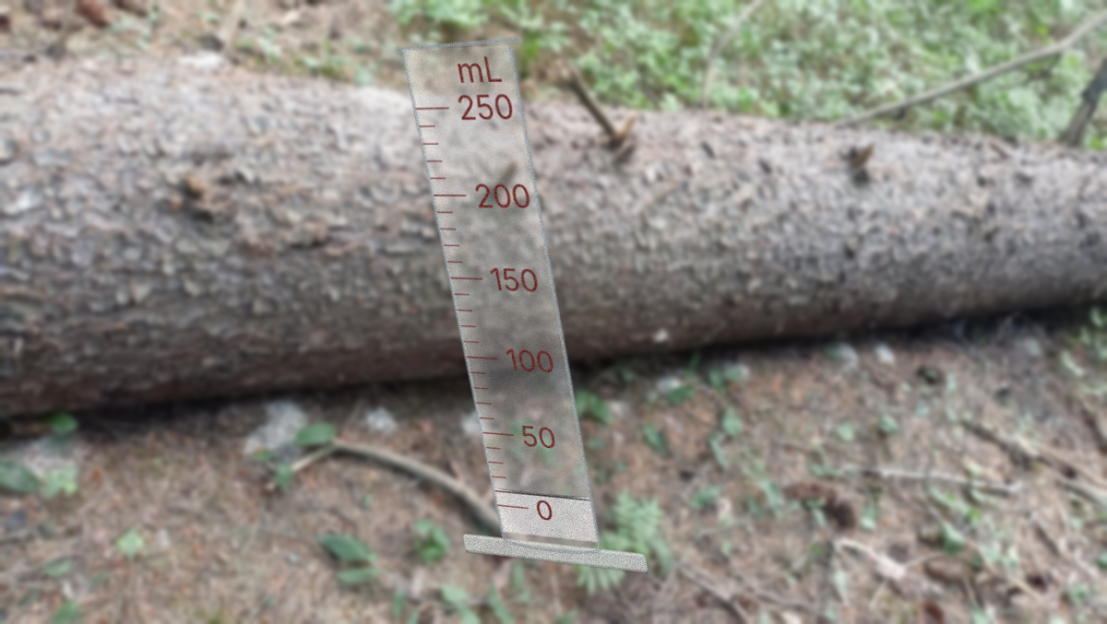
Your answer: 10 mL
